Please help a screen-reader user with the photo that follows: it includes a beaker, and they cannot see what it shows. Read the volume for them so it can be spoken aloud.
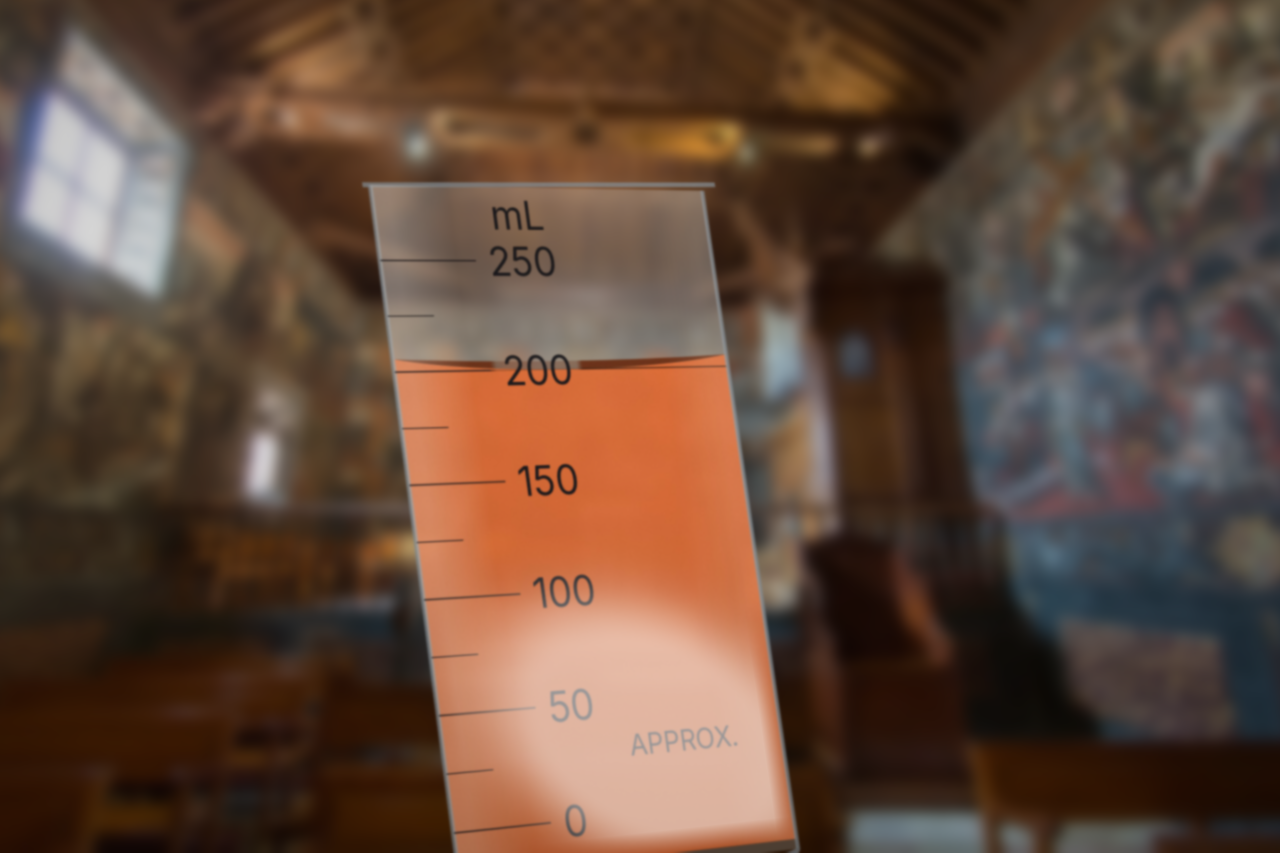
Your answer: 200 mL
